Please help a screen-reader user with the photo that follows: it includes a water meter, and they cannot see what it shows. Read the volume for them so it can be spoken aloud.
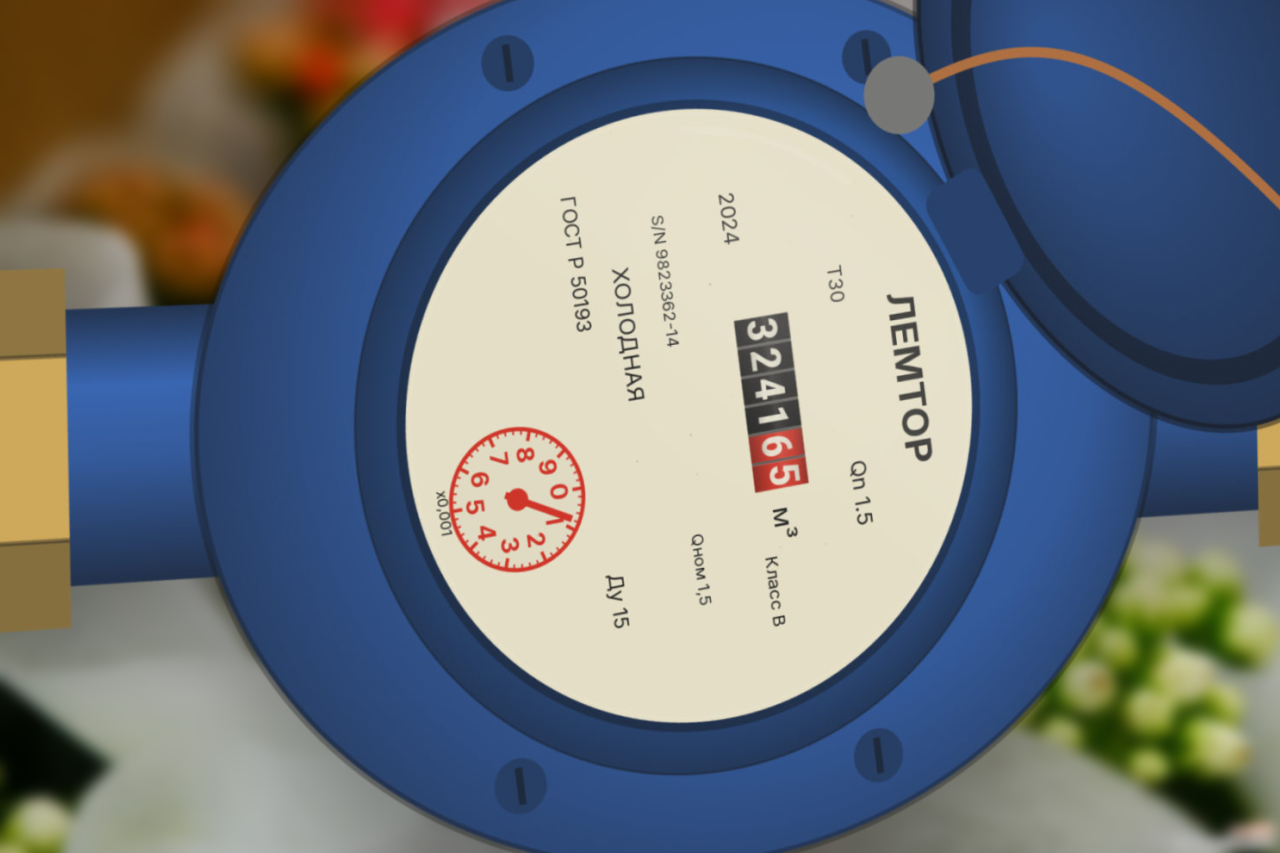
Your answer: 3241.650 m³
